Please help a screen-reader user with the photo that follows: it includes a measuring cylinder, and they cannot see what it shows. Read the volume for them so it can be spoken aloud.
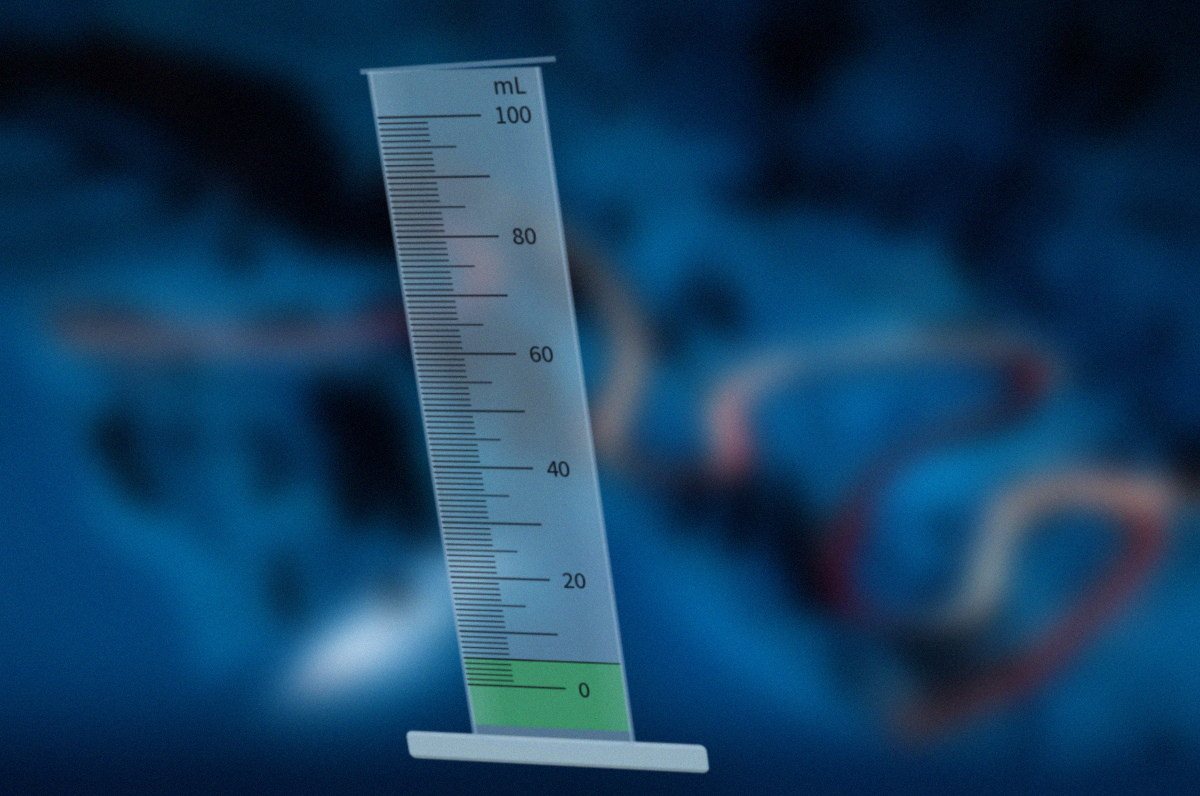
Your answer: 5 mL
